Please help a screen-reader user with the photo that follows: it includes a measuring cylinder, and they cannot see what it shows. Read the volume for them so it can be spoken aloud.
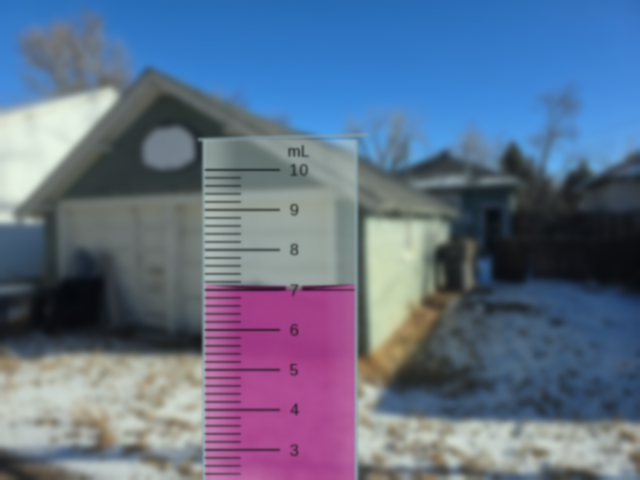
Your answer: 7 mL
